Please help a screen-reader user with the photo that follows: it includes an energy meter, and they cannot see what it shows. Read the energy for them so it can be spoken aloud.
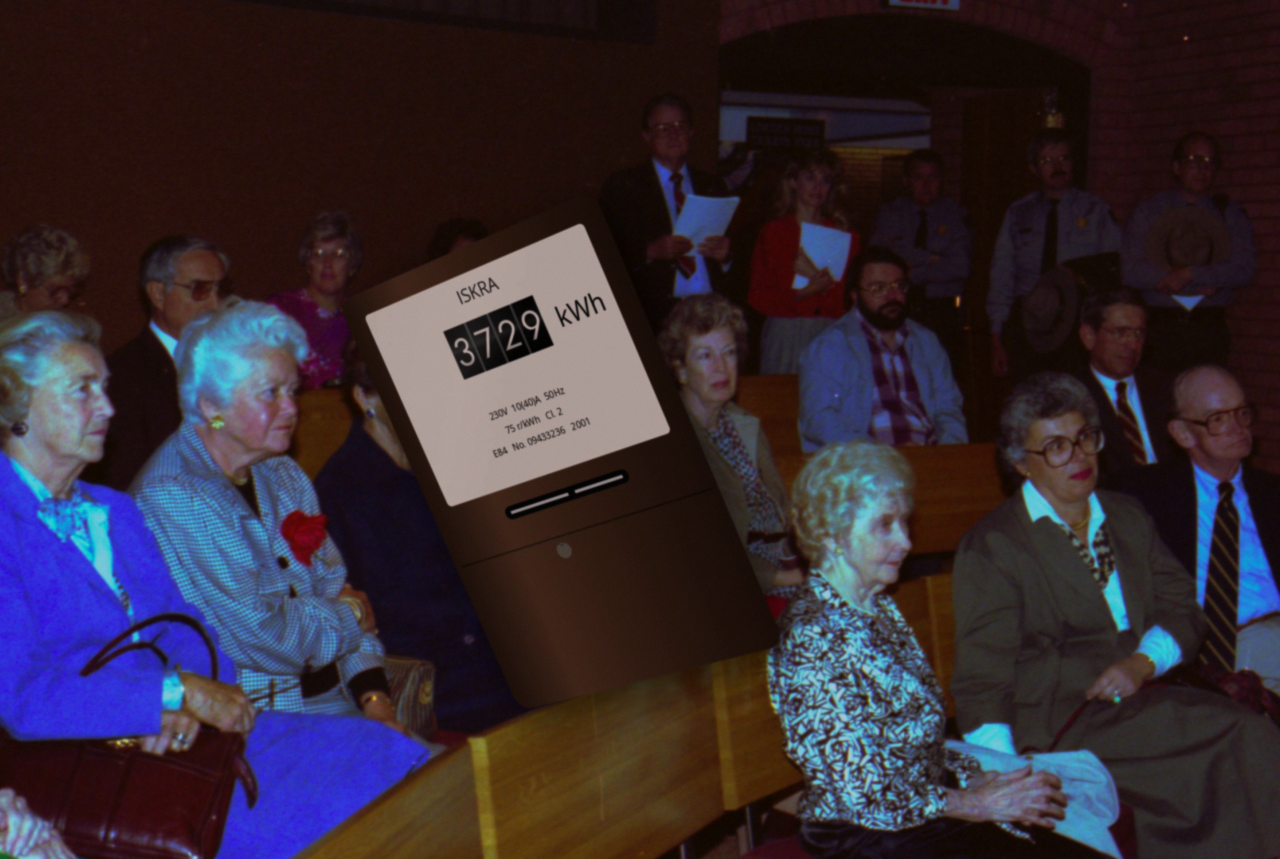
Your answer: 3729 kWh
